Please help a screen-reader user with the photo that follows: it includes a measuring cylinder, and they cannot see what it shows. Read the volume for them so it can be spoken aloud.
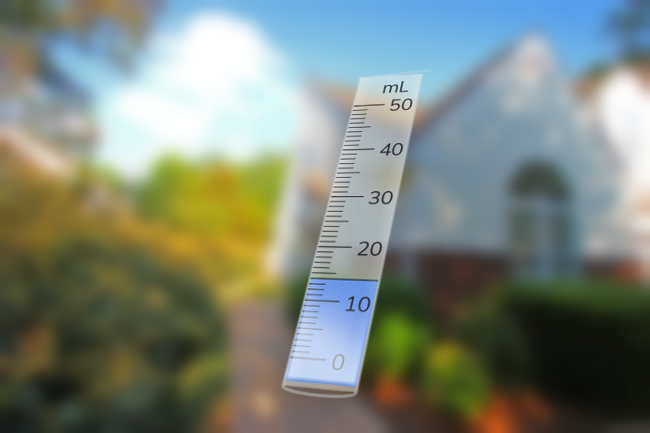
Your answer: 14 mL
